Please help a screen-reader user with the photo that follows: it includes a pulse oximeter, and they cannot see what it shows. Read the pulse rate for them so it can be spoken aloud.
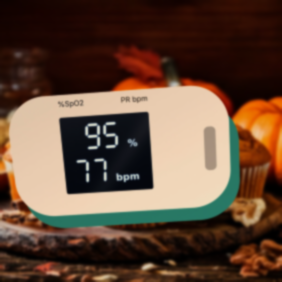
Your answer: 77 bpm
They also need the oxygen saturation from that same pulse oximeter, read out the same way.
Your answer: 95 %
